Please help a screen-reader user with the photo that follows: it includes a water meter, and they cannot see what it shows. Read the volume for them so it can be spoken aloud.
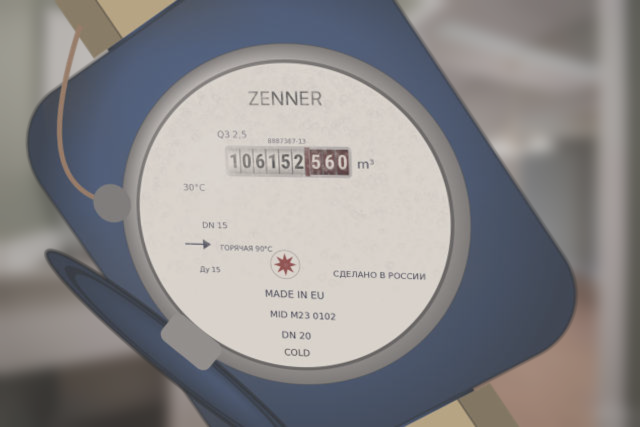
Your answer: 106152.560 m³
